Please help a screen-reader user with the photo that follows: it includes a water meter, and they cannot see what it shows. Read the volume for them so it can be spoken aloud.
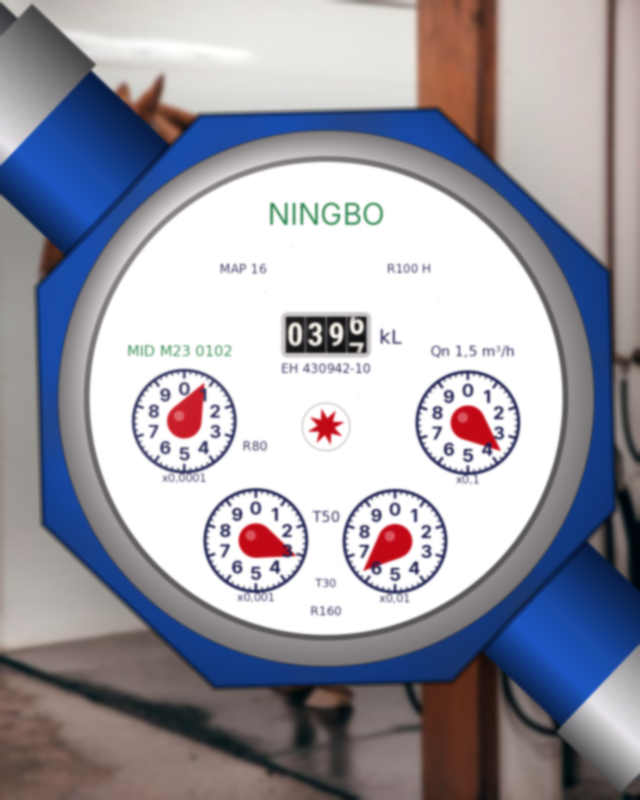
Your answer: 396.3630 kL
